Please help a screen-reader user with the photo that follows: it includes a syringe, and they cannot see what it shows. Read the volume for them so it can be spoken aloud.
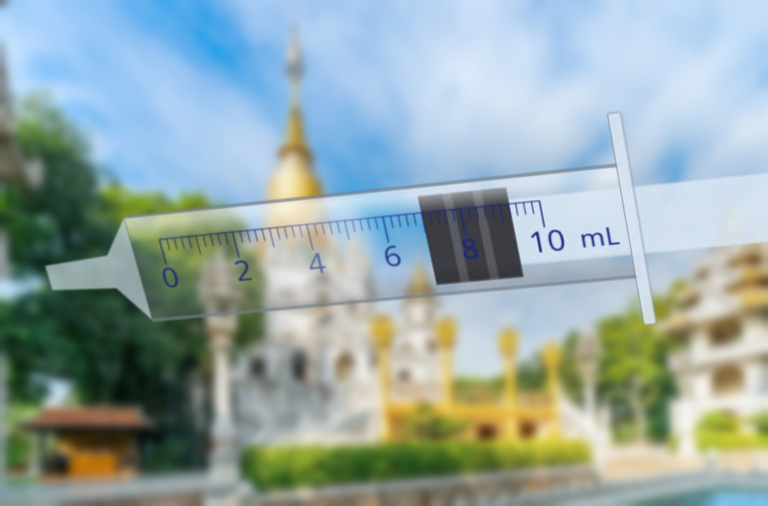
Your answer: 7 mL
